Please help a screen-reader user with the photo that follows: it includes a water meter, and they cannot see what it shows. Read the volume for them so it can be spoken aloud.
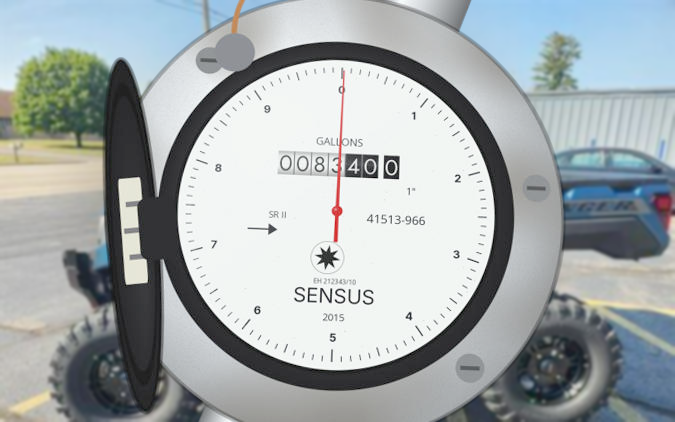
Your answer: 83400.0 gal
